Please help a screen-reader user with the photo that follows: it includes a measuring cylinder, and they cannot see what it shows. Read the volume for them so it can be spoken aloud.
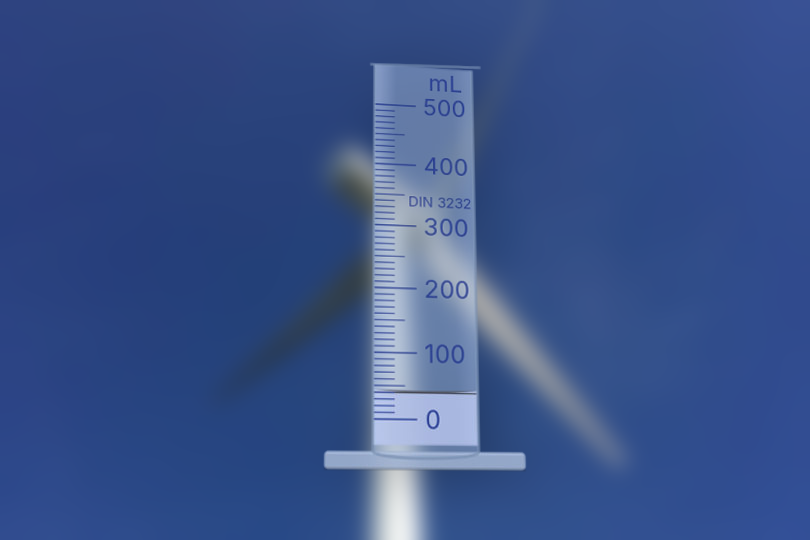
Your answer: 40 mL
